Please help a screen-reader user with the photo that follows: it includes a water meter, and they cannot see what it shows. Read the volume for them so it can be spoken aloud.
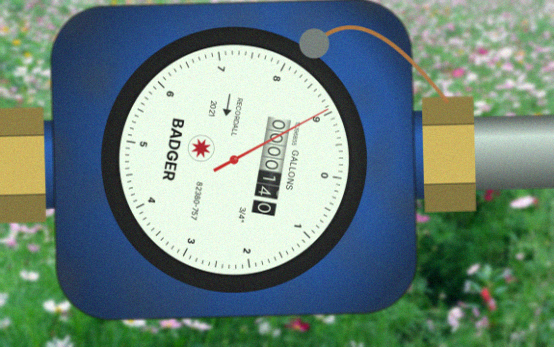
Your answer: 138.9 gal
